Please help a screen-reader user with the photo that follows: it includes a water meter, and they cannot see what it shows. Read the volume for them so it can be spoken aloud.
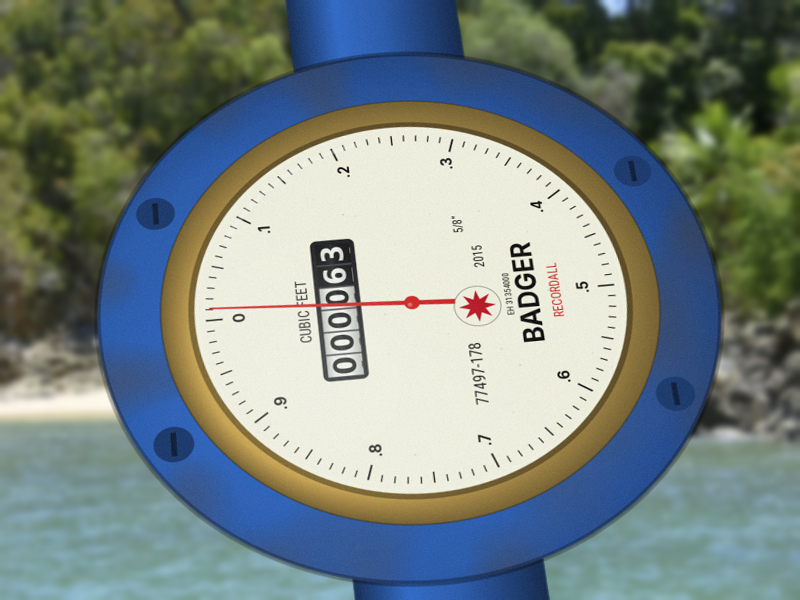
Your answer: 63.01 ft³
